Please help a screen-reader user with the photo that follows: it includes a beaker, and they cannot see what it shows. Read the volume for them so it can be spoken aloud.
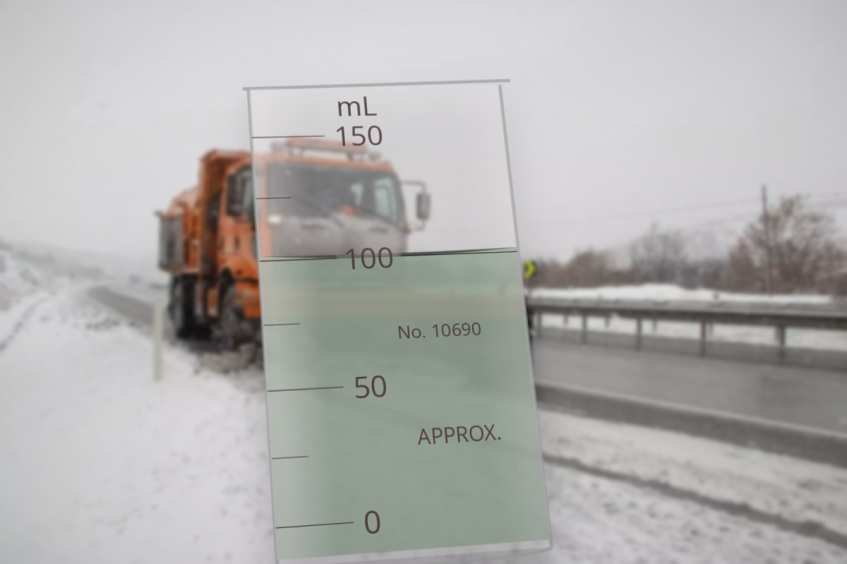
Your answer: 100 mL
